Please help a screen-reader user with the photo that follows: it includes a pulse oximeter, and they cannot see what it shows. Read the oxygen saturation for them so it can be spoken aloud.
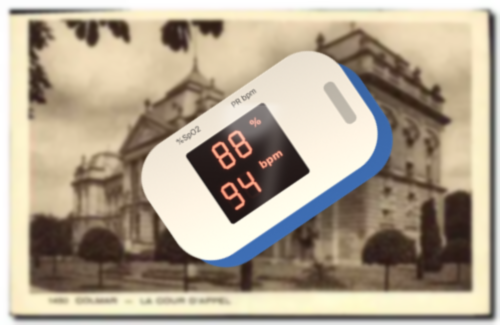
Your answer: 88 %
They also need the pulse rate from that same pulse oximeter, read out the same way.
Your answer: 94 bpm
